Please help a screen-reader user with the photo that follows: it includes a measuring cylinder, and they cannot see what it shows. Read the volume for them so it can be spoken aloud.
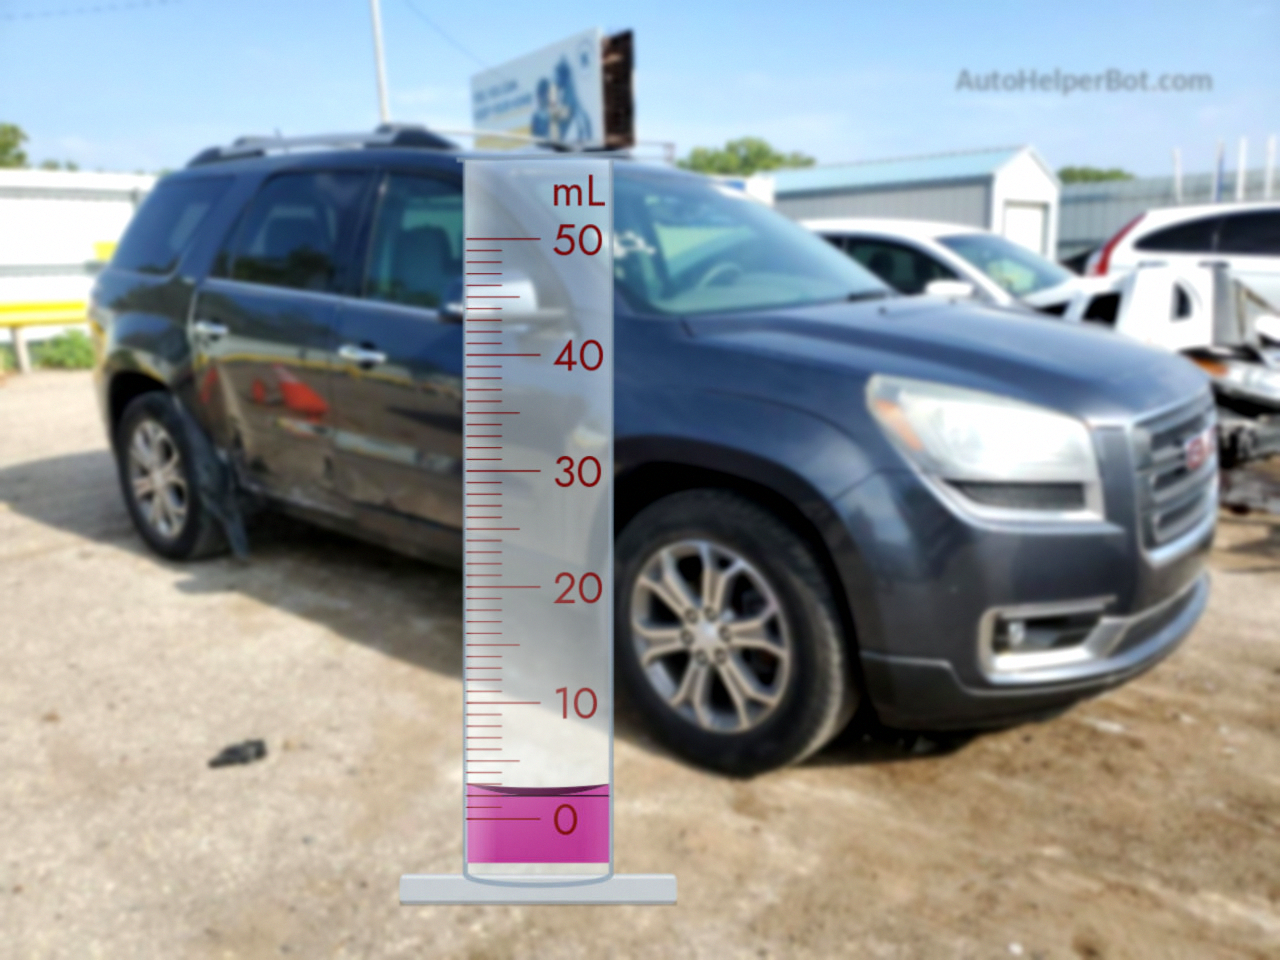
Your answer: 2 mL
